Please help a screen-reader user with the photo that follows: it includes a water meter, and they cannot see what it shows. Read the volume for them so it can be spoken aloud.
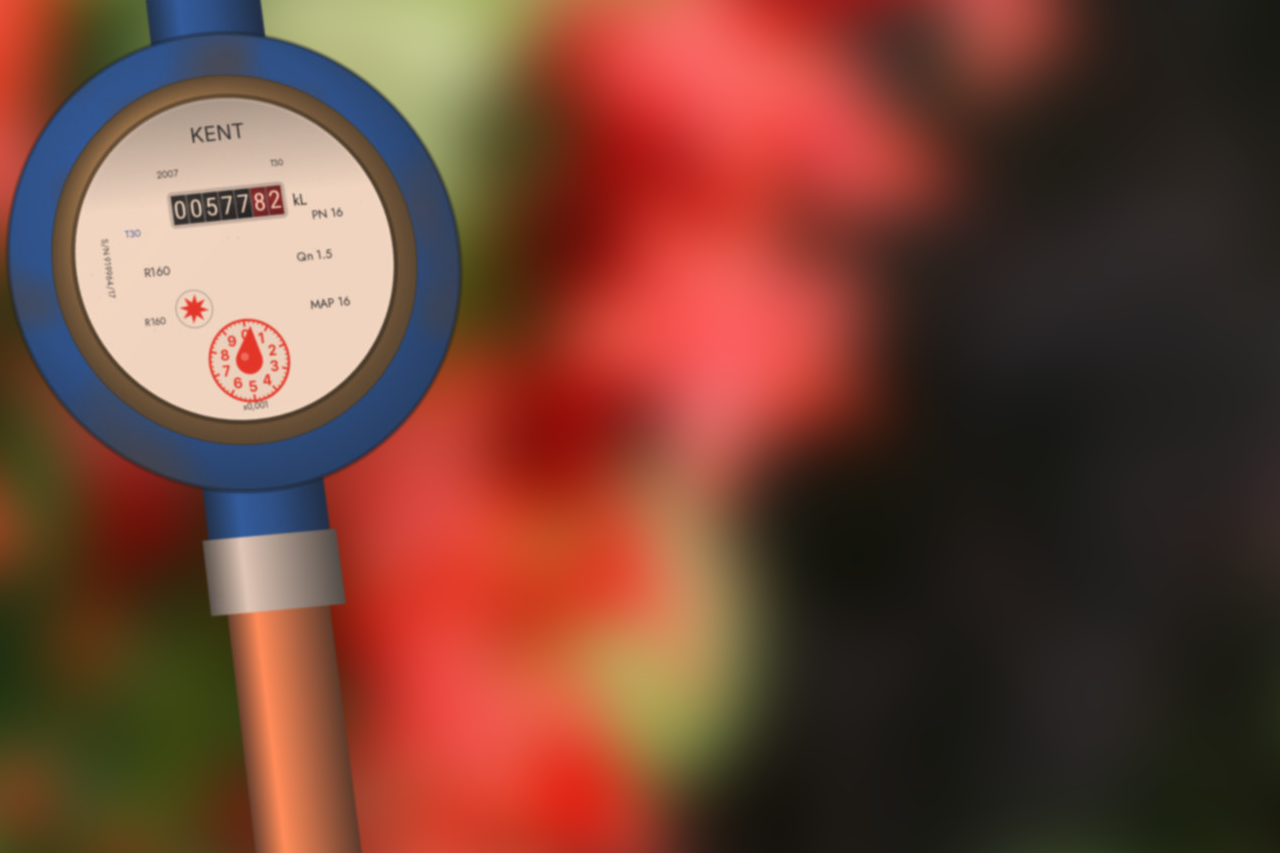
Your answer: 577.820 kL
